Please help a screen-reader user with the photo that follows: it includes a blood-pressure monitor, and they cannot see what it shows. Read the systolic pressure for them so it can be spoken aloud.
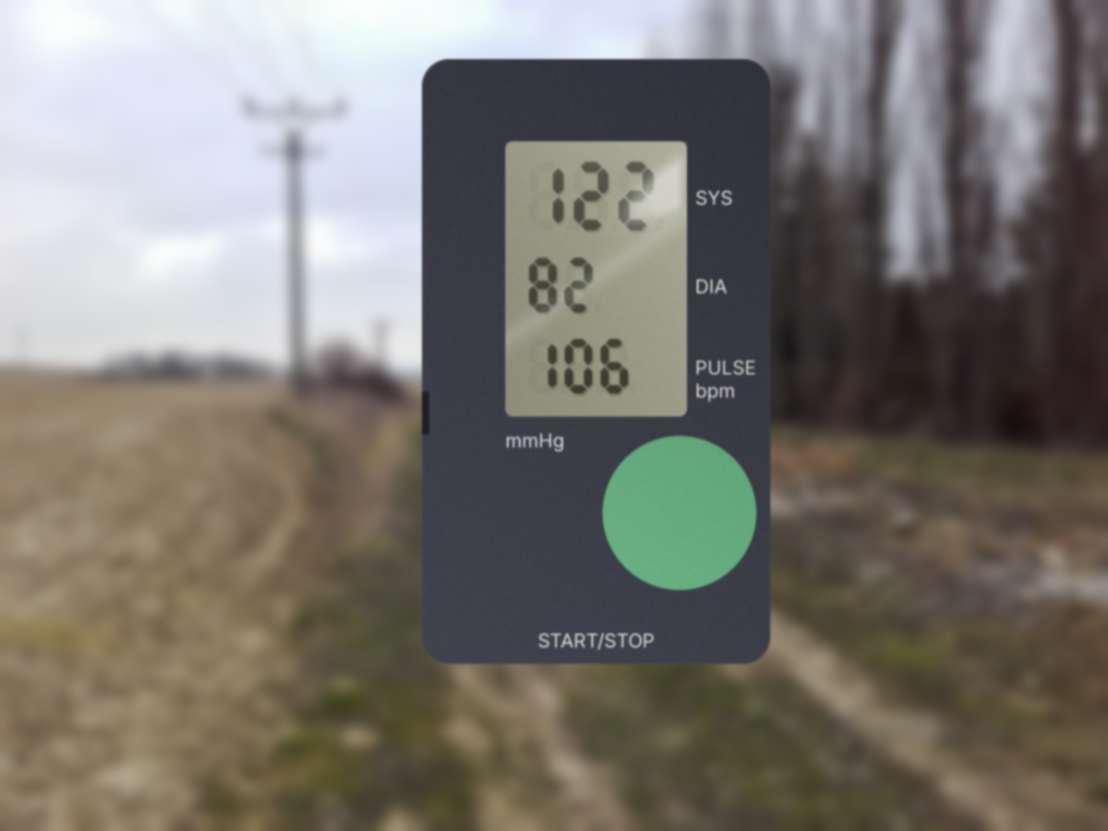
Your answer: 122 mmHg
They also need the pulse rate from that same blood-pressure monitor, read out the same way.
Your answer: 106 bpm
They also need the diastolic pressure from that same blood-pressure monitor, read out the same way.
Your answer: 82 mmHg
